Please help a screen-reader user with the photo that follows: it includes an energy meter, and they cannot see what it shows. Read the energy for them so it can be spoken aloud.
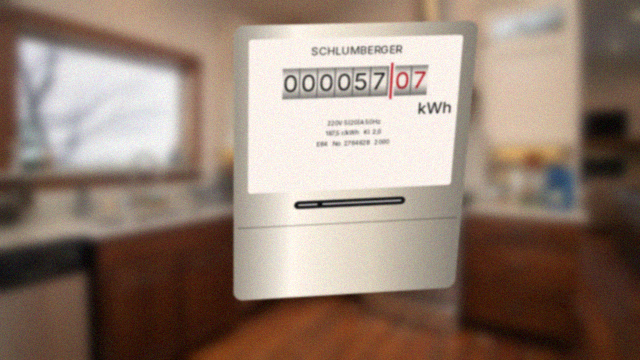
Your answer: 57.07 kWh
